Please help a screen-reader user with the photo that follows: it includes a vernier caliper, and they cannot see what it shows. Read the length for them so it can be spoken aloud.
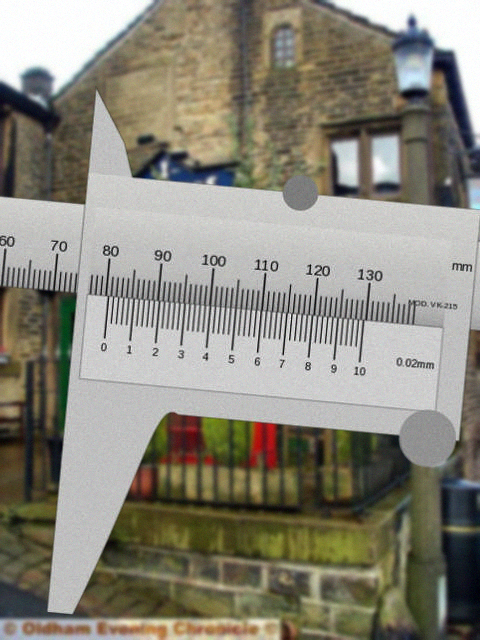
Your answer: 80.5 mm
